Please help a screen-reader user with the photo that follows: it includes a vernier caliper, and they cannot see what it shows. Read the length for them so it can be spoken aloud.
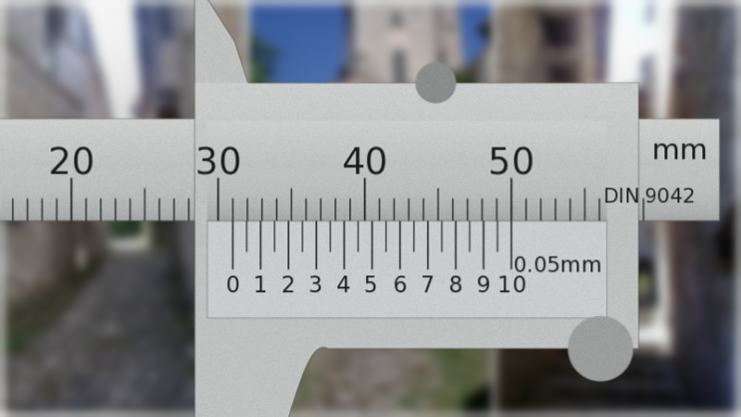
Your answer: 31.0 mm
